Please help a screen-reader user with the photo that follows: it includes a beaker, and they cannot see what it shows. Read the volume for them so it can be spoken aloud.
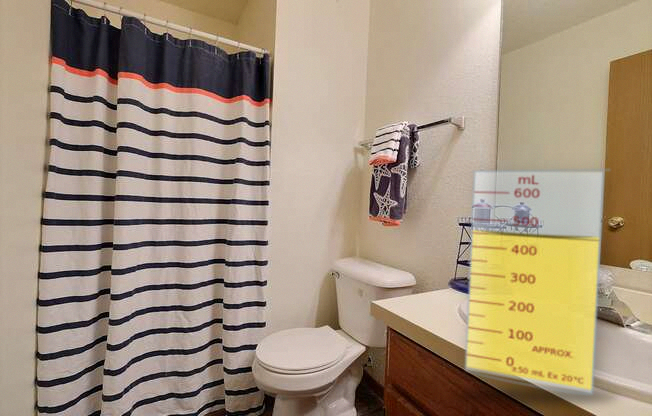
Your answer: 450 mL
